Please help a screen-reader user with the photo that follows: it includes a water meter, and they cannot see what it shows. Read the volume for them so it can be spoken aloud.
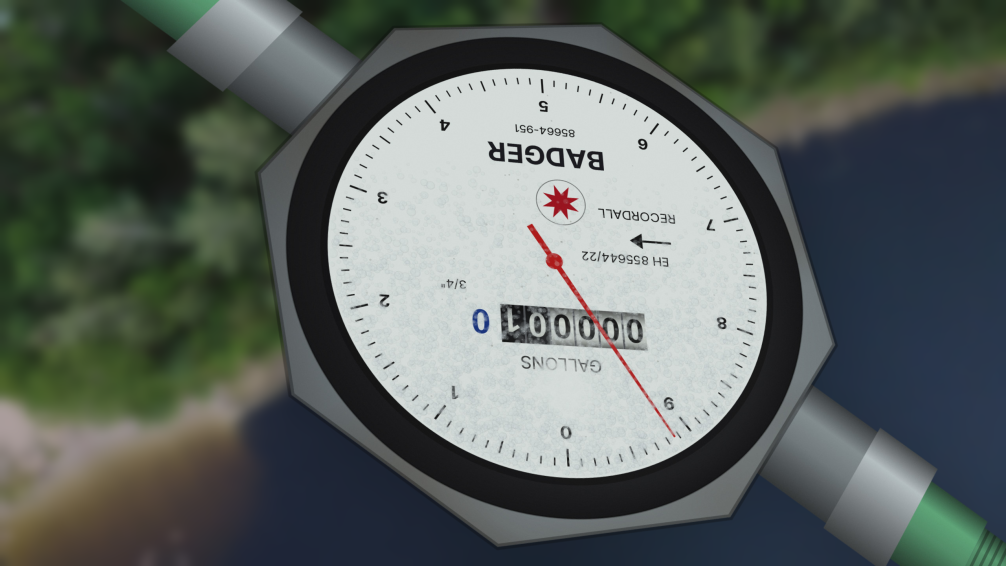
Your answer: 9.1 gal
